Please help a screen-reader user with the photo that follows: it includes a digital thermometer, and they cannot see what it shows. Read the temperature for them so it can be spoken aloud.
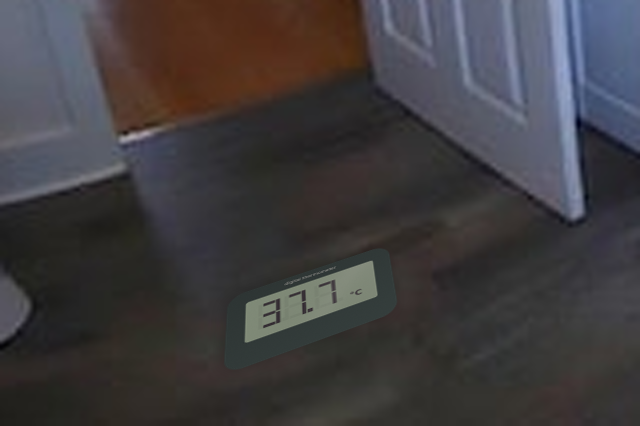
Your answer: 37.7 °C
